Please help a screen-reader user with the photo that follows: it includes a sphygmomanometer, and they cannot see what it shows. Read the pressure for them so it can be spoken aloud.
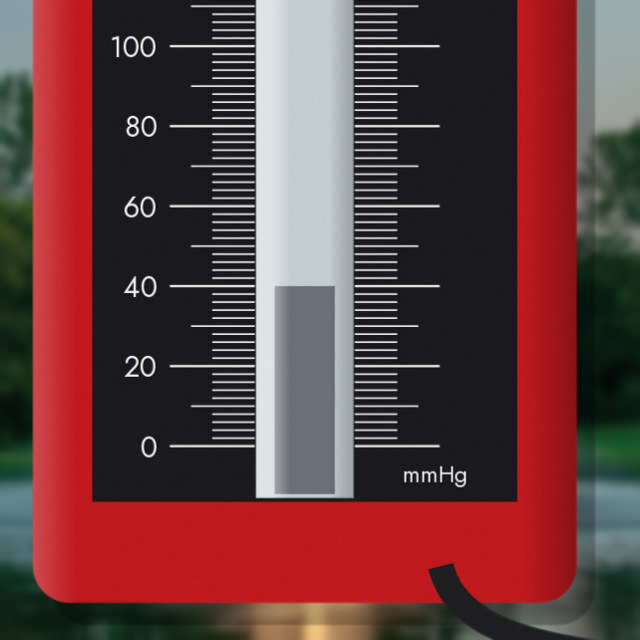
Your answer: 40 mmHg
